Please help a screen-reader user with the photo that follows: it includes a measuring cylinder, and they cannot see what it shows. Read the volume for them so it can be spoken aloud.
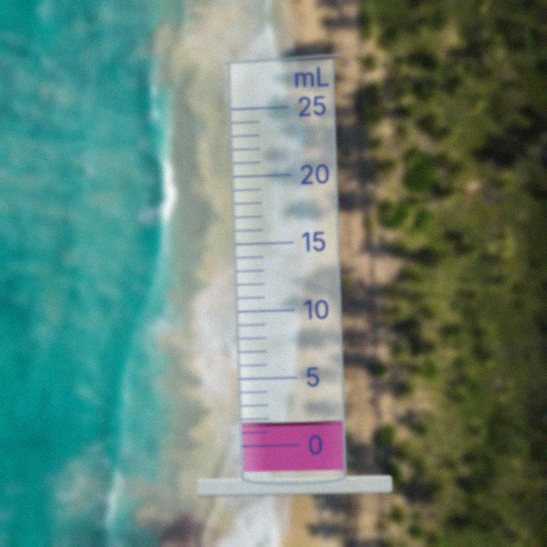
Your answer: 1.5 mL
